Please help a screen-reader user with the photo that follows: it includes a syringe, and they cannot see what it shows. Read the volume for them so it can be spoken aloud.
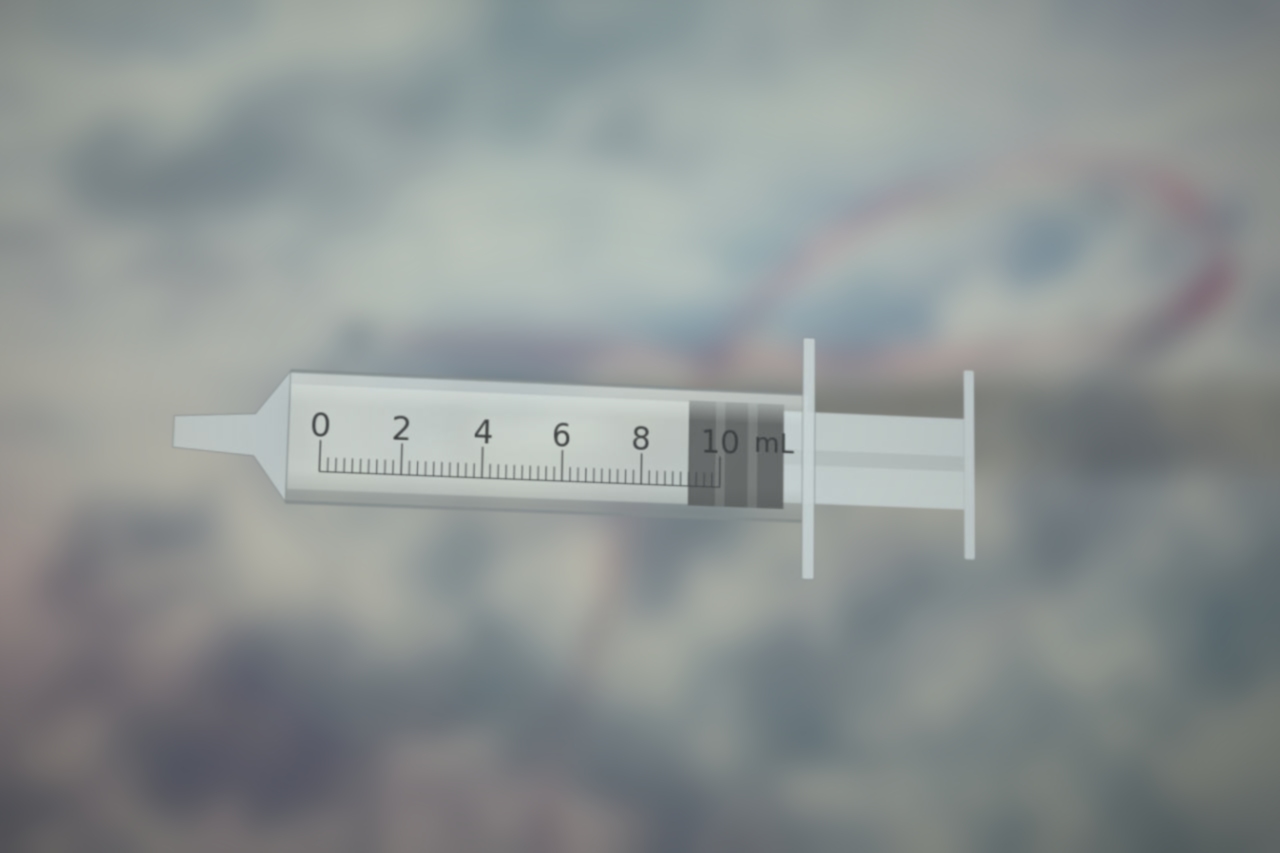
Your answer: 9.2 mL
